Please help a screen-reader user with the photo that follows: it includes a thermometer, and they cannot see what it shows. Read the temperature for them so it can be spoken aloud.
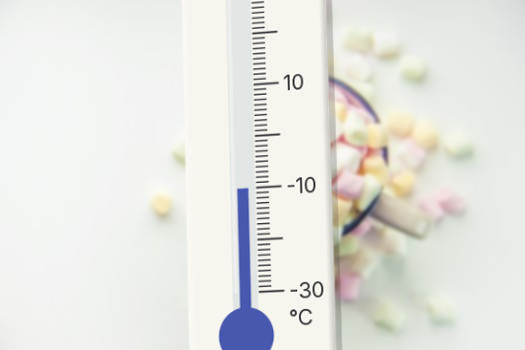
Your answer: -10 °C
